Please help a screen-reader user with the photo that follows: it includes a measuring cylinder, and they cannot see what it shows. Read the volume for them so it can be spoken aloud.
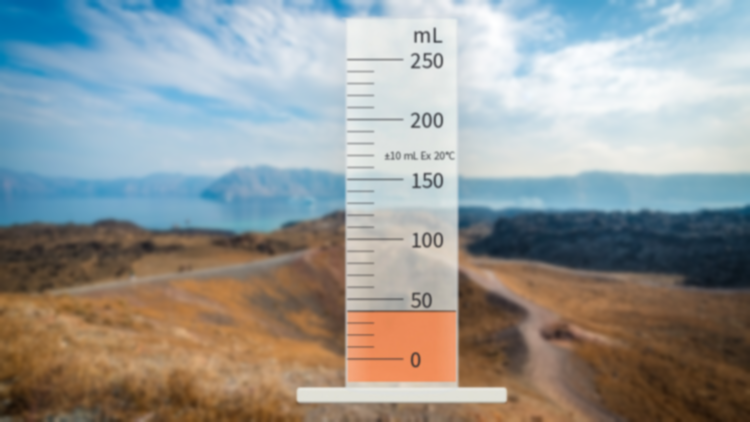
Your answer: 40 mL
